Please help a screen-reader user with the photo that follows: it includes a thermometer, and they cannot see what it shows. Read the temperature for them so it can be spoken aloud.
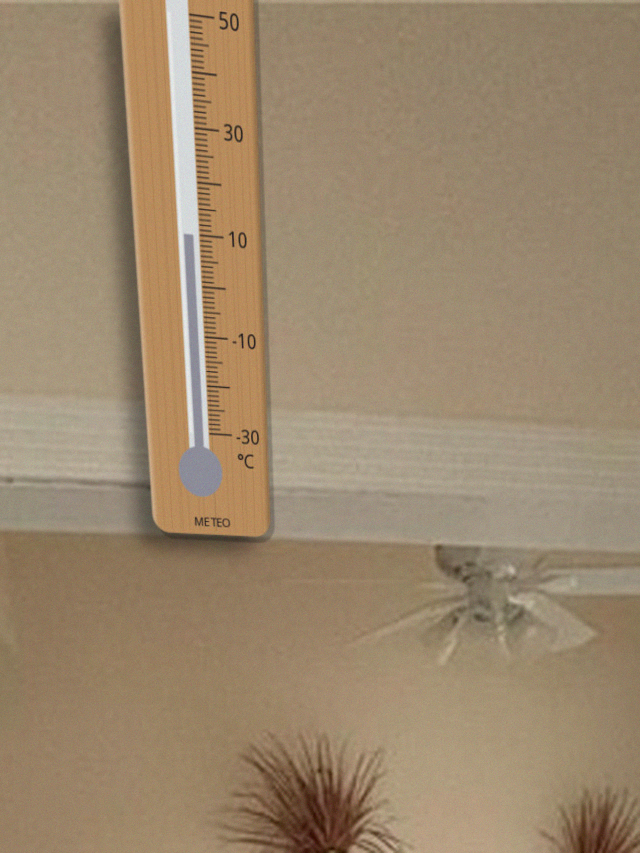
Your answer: 10 °C
